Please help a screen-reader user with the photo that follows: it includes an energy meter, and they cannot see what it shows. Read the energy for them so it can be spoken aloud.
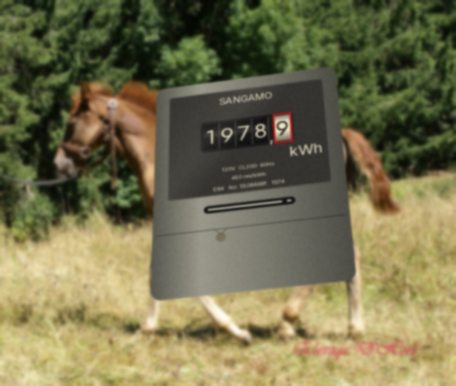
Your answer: 1978.9 kWh
